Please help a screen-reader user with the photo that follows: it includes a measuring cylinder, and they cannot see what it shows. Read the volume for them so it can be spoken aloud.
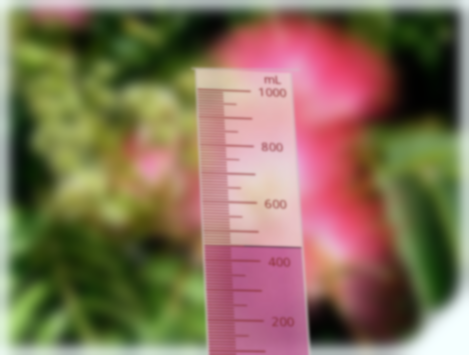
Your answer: 450 mL
